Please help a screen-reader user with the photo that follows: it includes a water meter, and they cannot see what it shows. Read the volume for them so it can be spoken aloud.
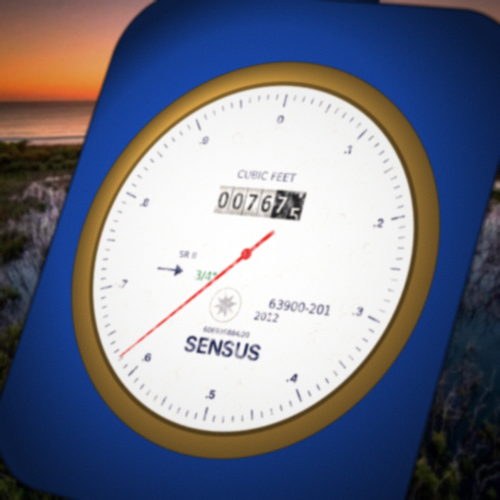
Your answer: 7674.62 ft³
